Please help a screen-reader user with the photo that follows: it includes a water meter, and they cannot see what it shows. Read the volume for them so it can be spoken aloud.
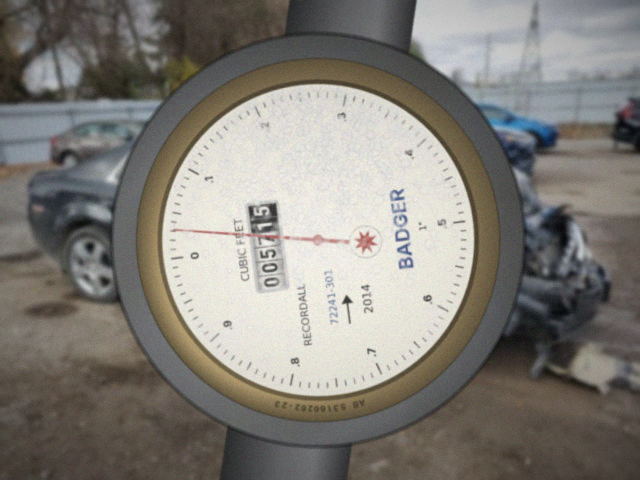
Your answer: 5715.03 ft³
